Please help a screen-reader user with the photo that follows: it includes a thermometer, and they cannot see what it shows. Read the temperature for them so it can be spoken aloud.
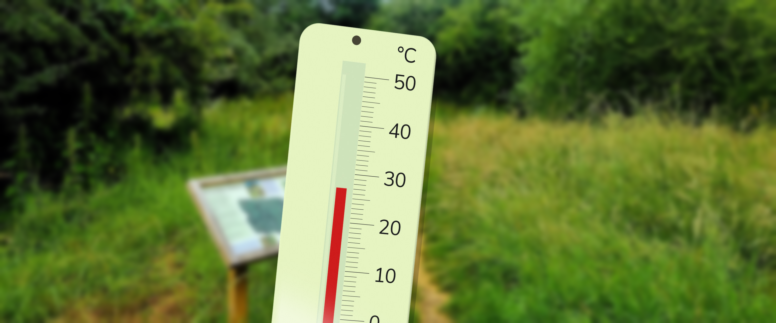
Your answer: 27 °C
